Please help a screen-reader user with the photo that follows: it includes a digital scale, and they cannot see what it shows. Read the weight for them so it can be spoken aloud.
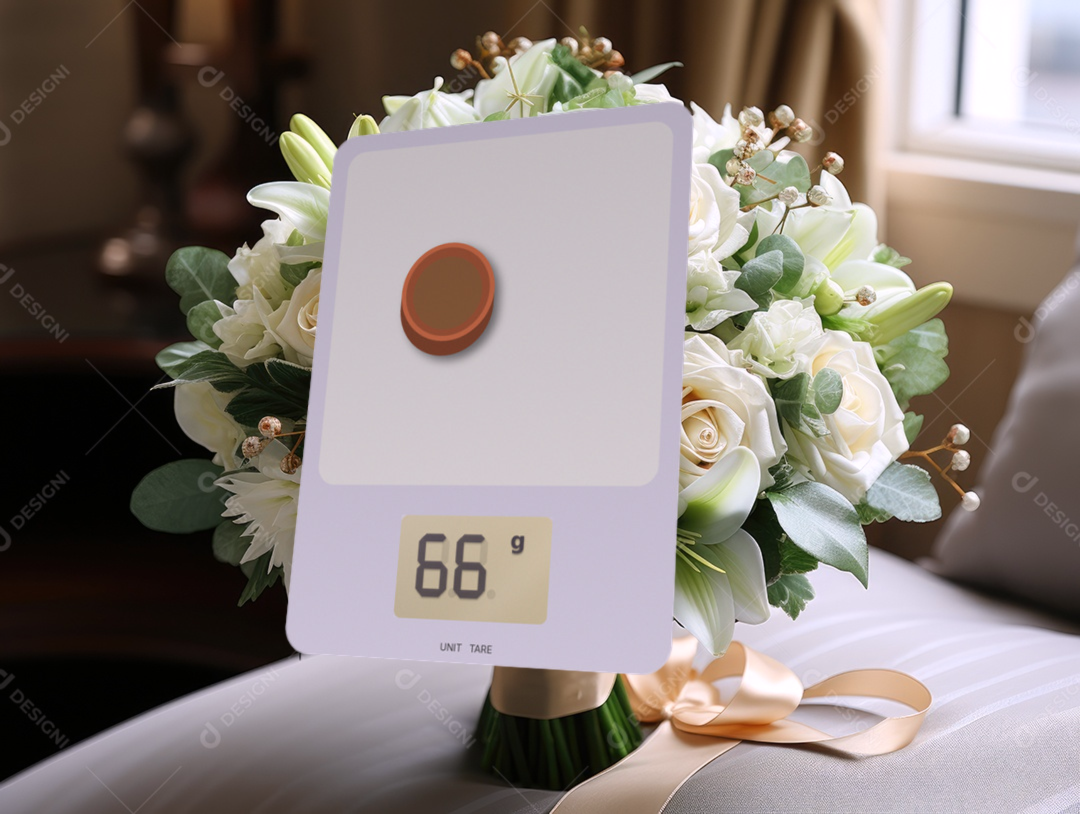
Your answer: 66 g
